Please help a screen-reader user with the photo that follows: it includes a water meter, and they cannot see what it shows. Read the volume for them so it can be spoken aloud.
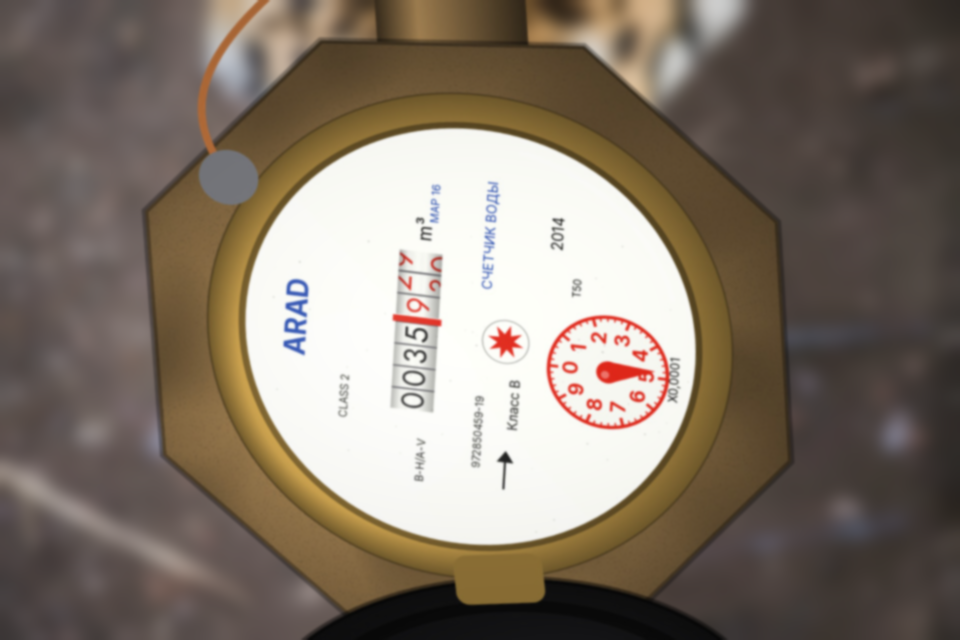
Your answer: 35.9294 m³
